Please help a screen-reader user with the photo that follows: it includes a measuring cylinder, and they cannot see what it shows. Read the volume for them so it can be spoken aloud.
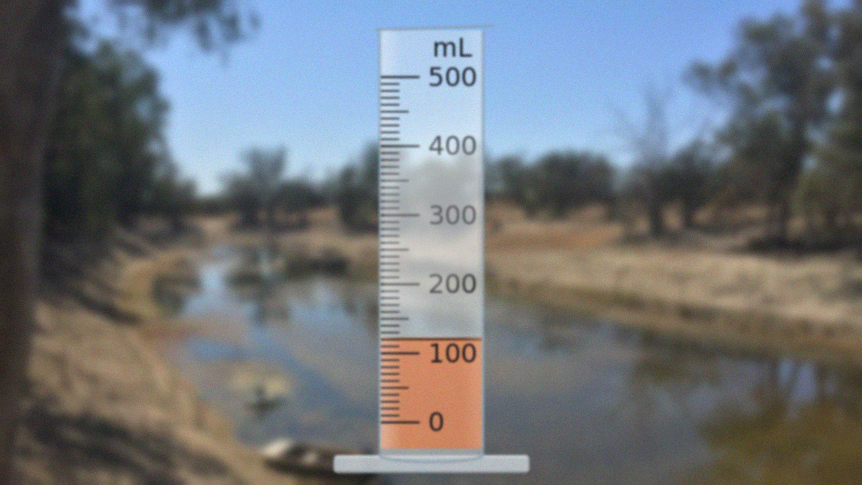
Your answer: 120 mL
